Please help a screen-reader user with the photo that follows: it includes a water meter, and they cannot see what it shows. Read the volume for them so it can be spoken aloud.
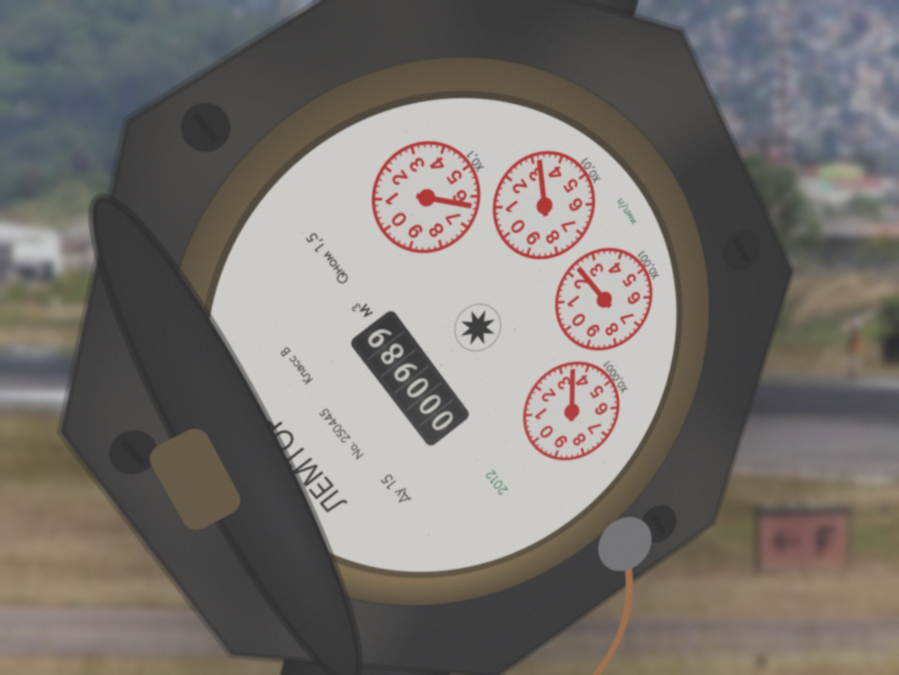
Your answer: 989.6323 m³
